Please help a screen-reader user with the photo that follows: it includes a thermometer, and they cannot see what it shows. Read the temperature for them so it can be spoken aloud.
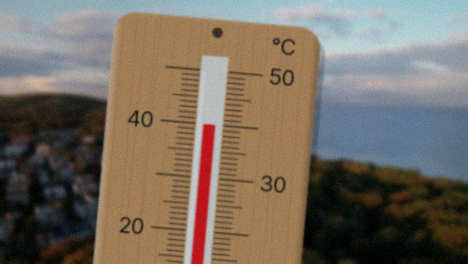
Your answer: 40 °C
